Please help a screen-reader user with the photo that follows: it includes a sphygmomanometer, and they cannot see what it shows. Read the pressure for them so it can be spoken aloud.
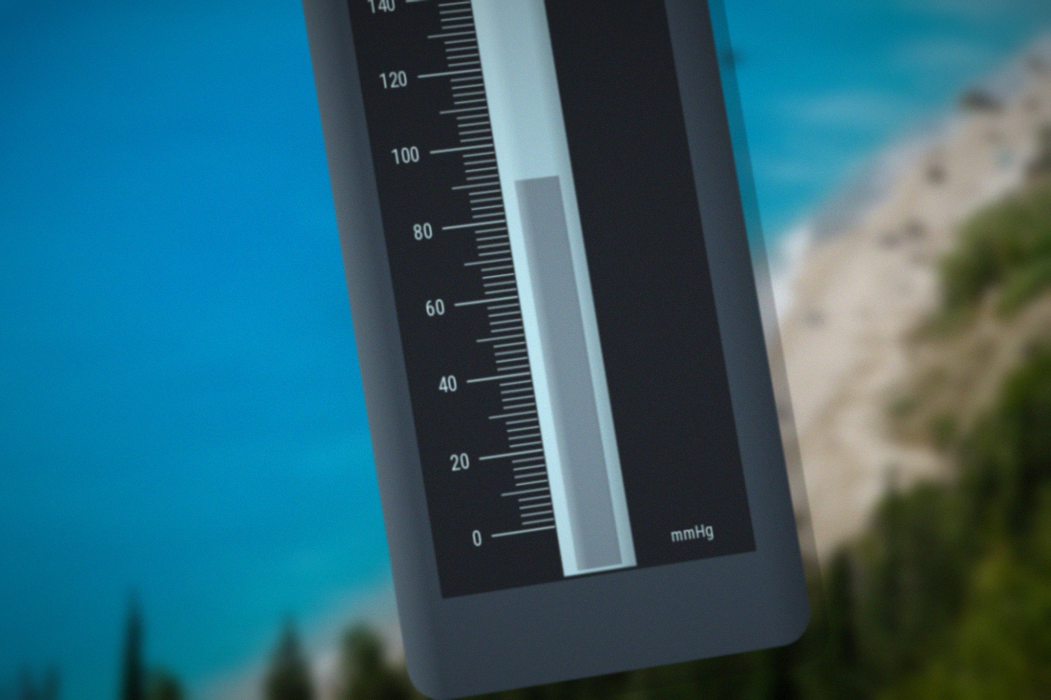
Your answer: 90 mmHg
